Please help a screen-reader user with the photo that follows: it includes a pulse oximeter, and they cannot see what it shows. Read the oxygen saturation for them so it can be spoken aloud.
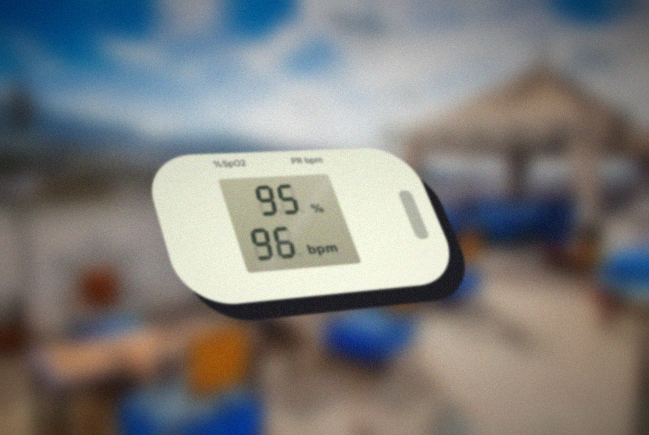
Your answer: 95 %
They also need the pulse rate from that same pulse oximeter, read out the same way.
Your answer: 96 bpm
